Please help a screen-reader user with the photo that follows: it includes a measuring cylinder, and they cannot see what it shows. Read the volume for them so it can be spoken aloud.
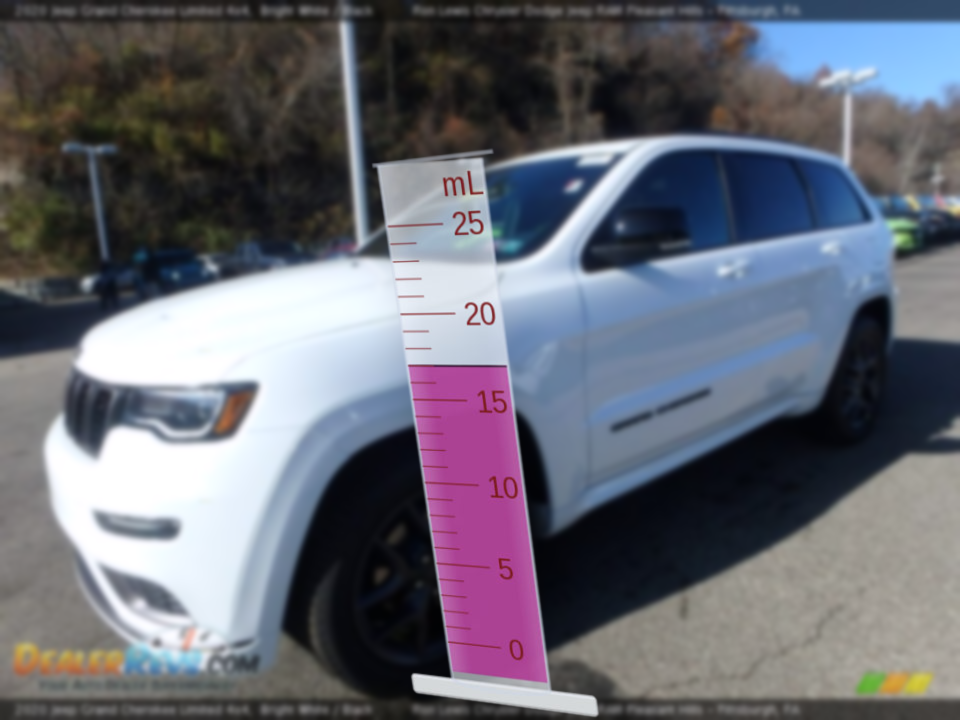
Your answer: 17 mL
